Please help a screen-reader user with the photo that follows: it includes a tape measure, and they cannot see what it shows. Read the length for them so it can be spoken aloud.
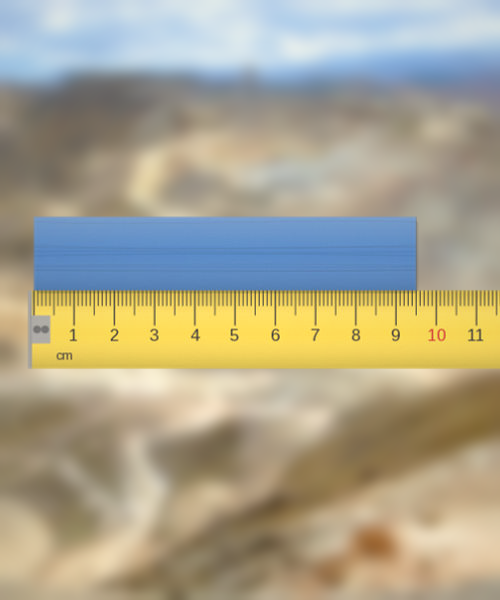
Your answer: 9.5 cm
